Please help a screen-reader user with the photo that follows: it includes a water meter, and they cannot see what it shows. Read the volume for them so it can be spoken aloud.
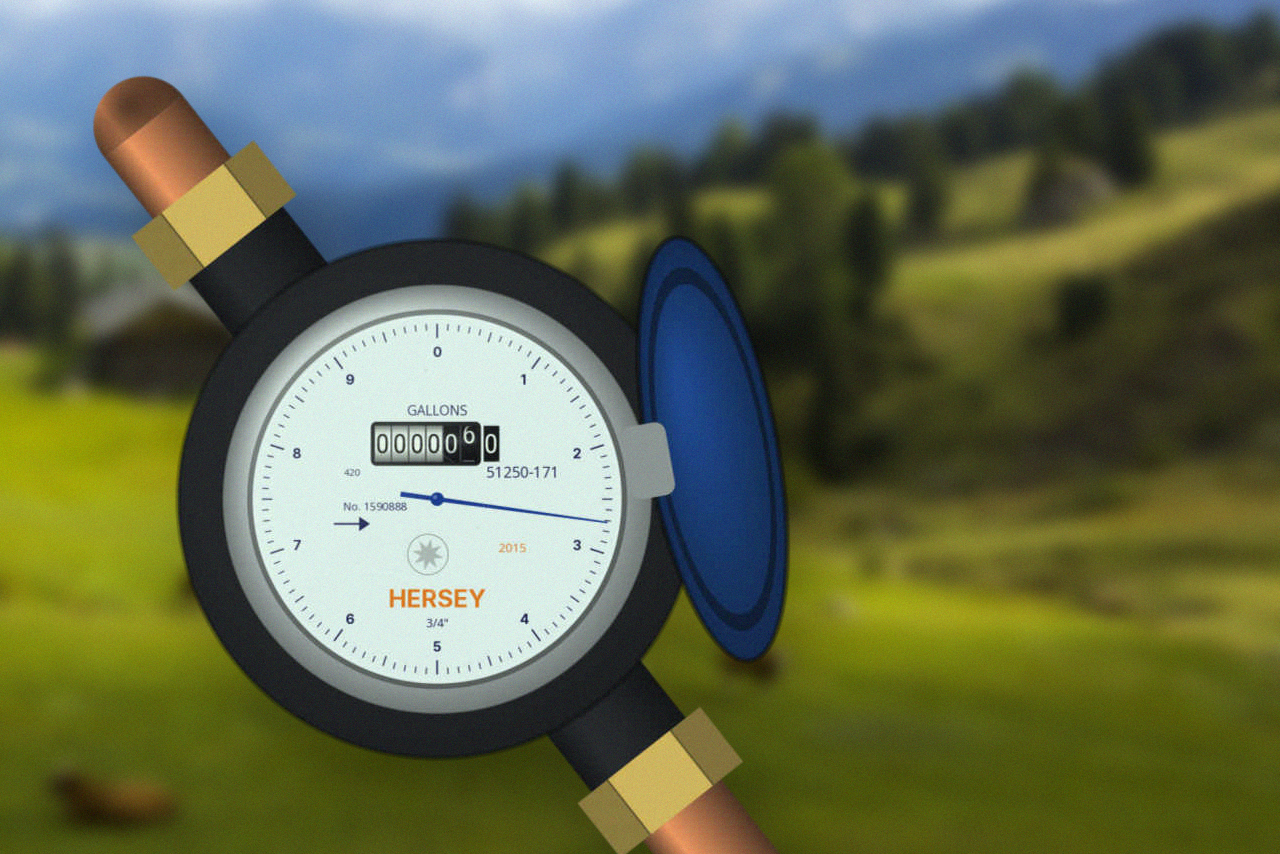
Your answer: 62.7 gal
